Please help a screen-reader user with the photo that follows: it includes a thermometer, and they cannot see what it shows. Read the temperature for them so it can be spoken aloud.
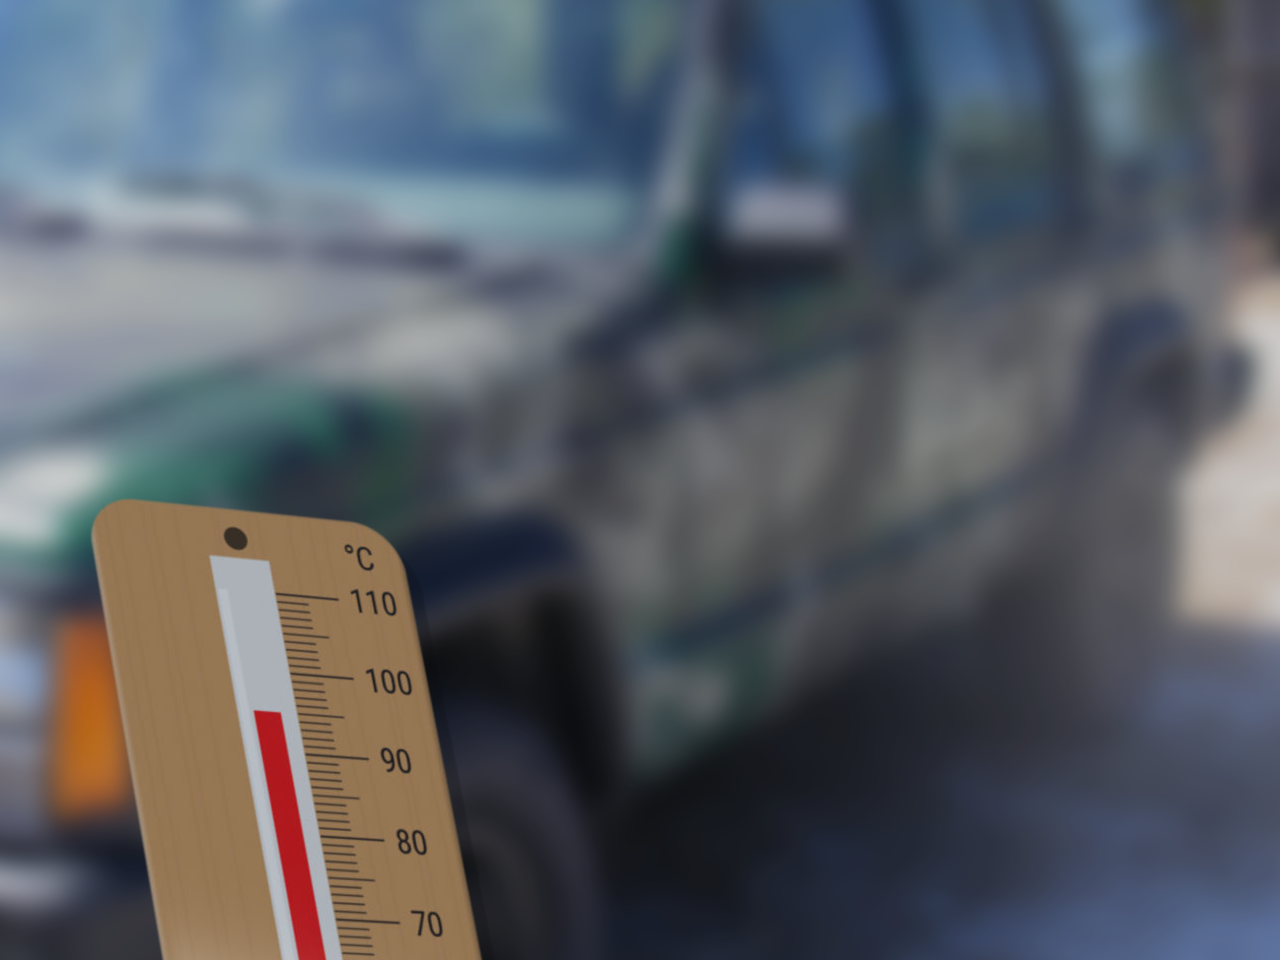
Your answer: 95 °C
